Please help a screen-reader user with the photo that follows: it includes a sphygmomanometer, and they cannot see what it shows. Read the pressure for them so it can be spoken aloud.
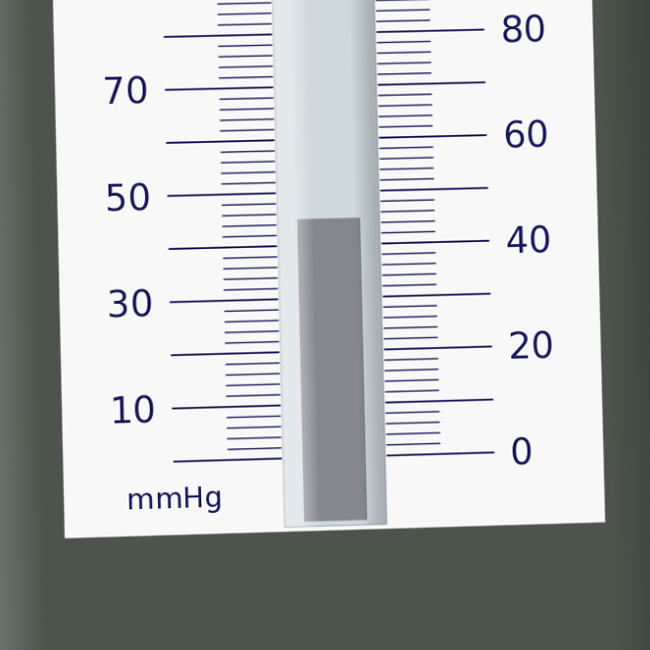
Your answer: 45 mmHg
